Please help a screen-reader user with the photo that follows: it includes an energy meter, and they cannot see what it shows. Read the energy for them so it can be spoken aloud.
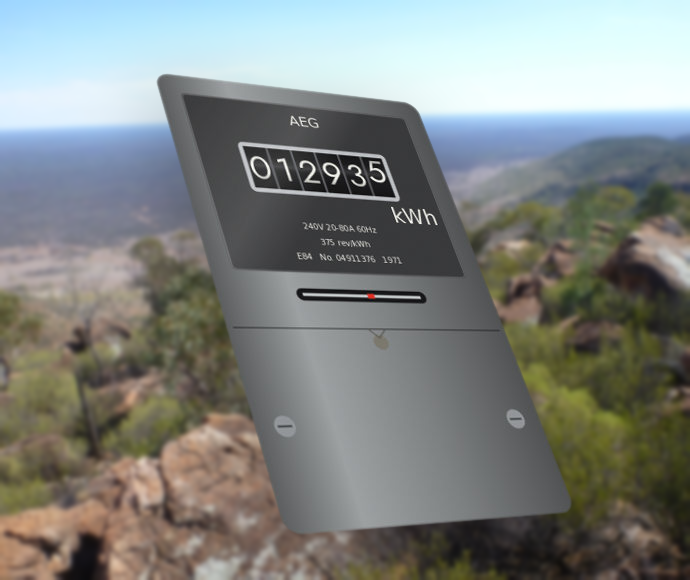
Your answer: 12935 kWh
